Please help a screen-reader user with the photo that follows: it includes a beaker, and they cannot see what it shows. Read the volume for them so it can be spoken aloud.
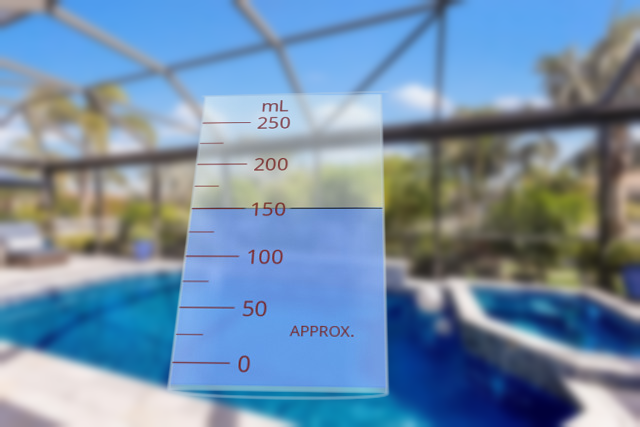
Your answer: 150 mL
